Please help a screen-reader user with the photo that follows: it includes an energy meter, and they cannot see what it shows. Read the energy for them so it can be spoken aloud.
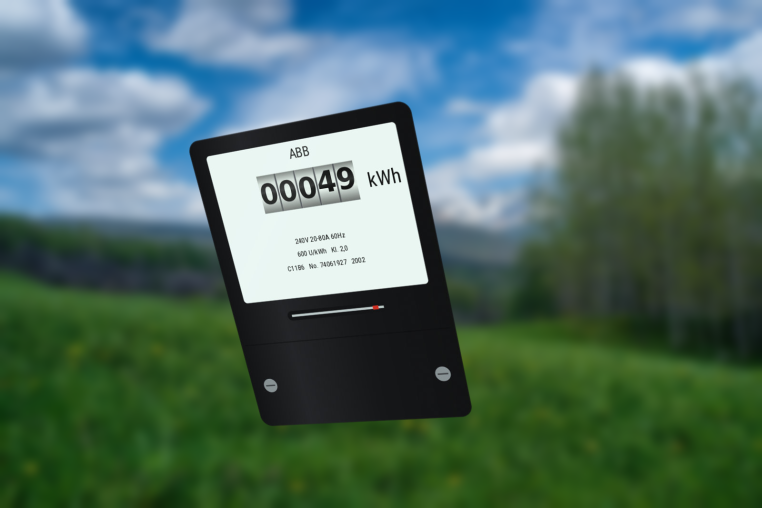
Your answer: 49 kWh
